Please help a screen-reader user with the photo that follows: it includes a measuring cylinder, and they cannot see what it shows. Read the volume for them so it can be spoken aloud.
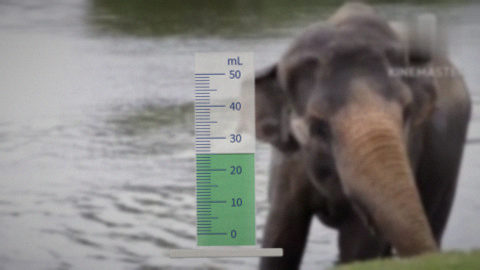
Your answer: 25 mL
